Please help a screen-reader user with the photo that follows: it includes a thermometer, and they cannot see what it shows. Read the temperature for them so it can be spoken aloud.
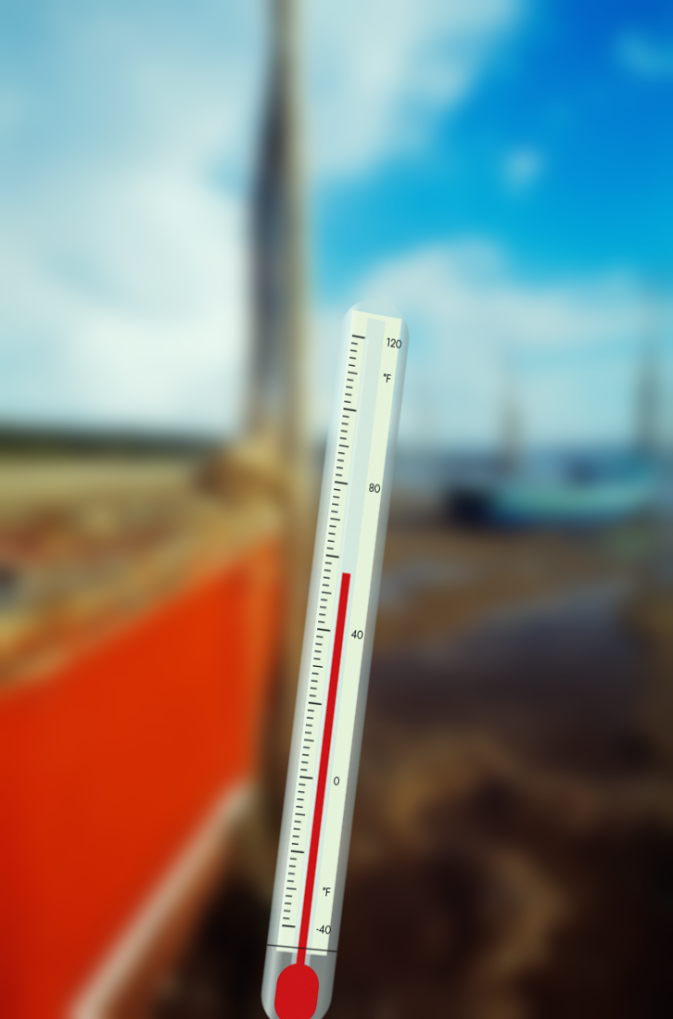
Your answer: 56 °F
